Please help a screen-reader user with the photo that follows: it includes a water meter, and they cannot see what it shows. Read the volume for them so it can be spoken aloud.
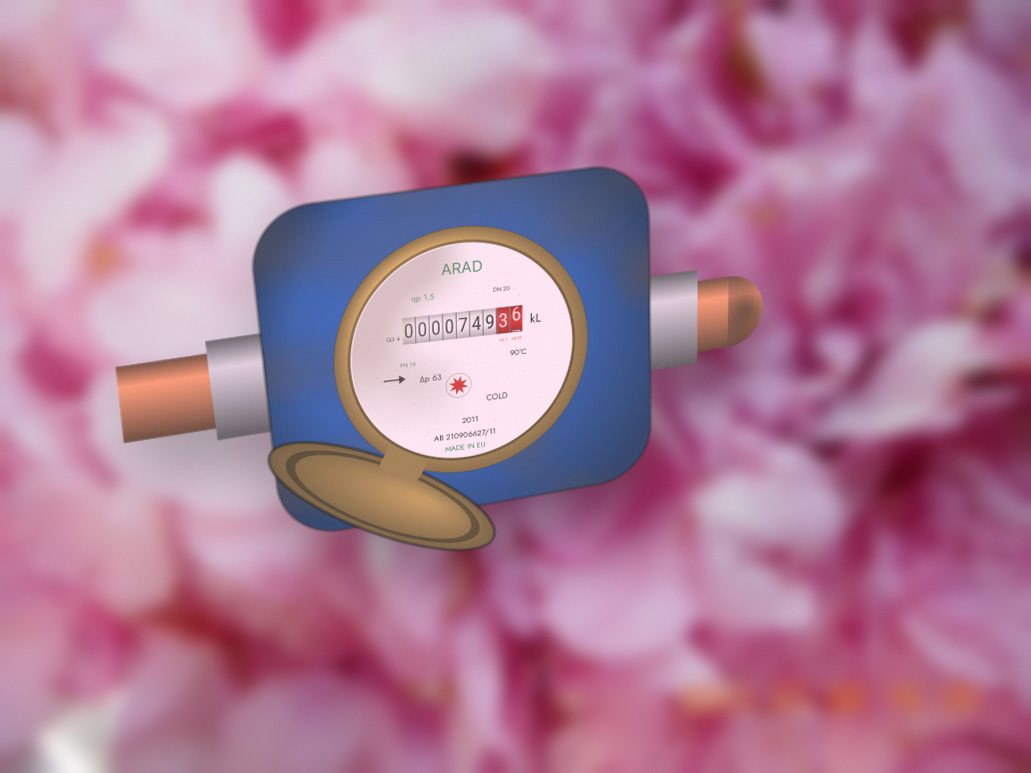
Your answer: 749.36 kL
